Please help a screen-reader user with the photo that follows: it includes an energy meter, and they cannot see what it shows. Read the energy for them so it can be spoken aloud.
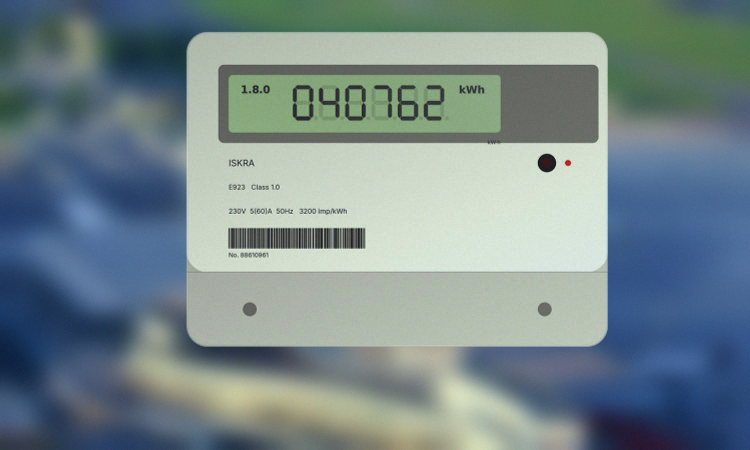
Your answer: 40762 kWh
